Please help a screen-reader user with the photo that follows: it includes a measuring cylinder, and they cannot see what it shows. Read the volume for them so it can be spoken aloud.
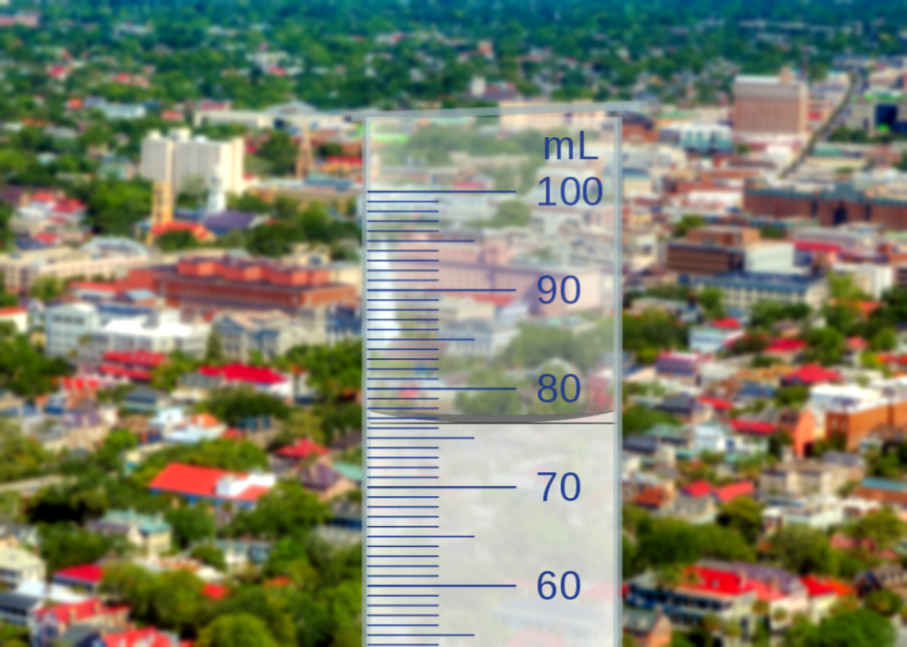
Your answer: 76.5 mL
